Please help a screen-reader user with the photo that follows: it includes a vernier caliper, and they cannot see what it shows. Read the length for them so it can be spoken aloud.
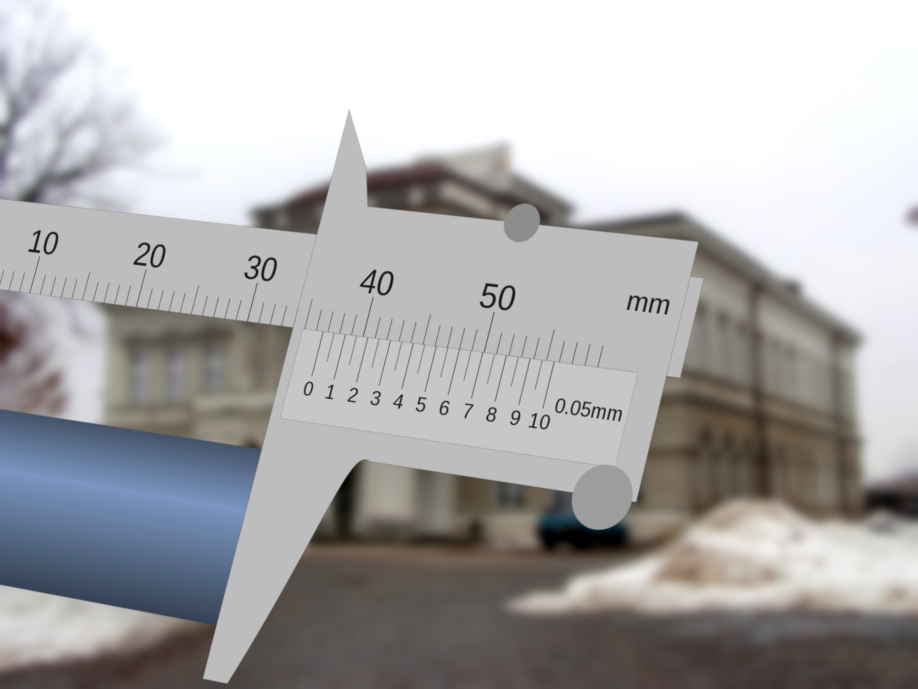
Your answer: 36.6 mm
